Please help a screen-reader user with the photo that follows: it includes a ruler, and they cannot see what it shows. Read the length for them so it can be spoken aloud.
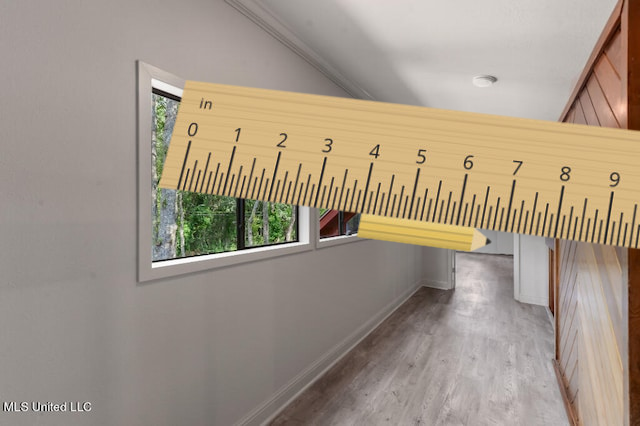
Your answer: 2.75 in
